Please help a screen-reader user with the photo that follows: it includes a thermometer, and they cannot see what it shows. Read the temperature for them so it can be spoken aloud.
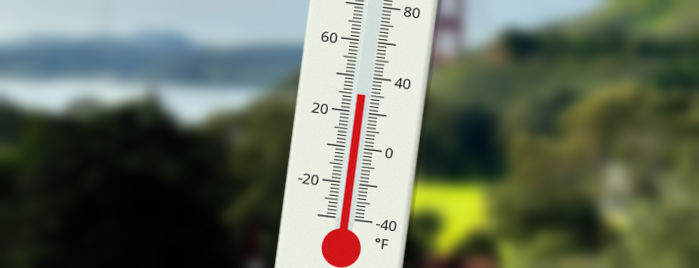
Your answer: 30 °F
